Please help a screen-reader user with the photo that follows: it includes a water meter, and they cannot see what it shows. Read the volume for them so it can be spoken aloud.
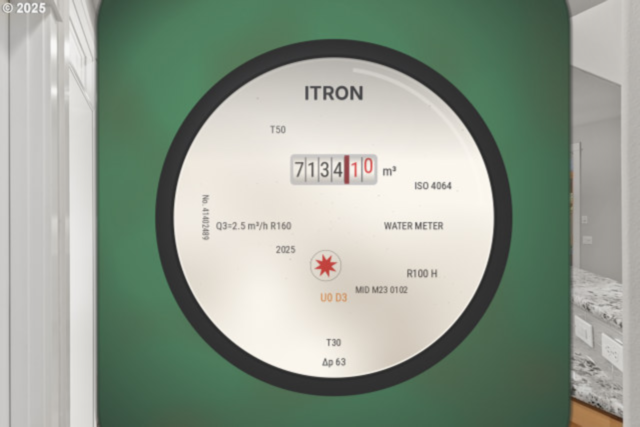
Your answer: 7134.10 m³
